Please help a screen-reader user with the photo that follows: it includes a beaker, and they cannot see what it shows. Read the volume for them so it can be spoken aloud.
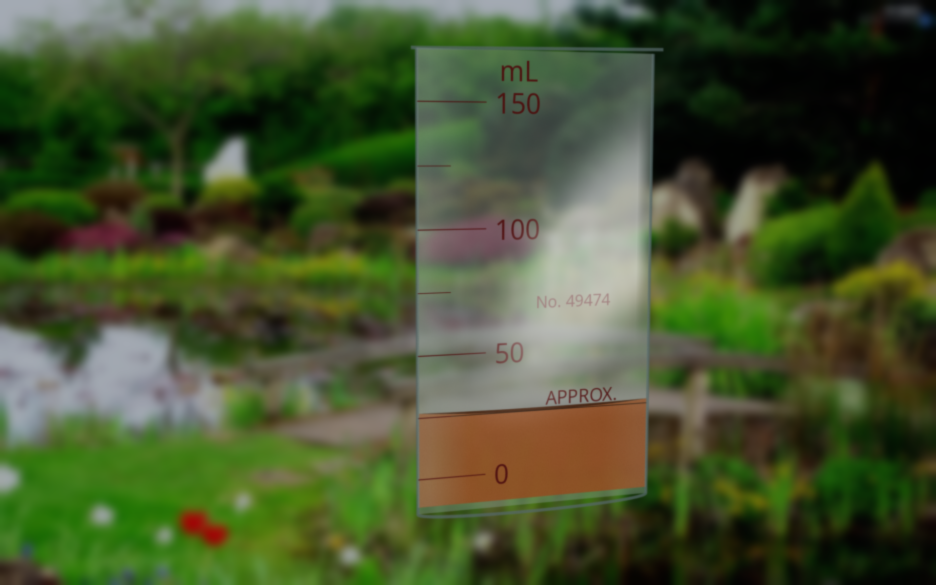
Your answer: 25 mL
